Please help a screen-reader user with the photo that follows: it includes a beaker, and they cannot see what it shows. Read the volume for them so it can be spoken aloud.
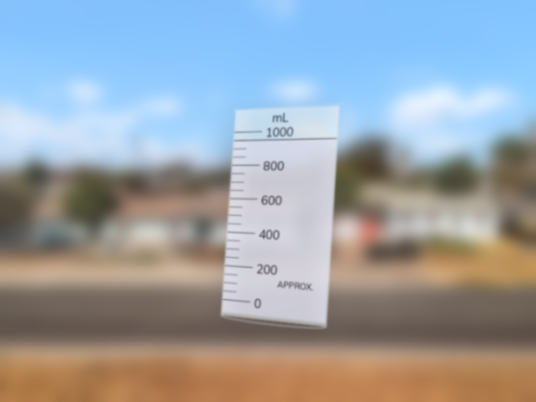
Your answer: 950 mL
